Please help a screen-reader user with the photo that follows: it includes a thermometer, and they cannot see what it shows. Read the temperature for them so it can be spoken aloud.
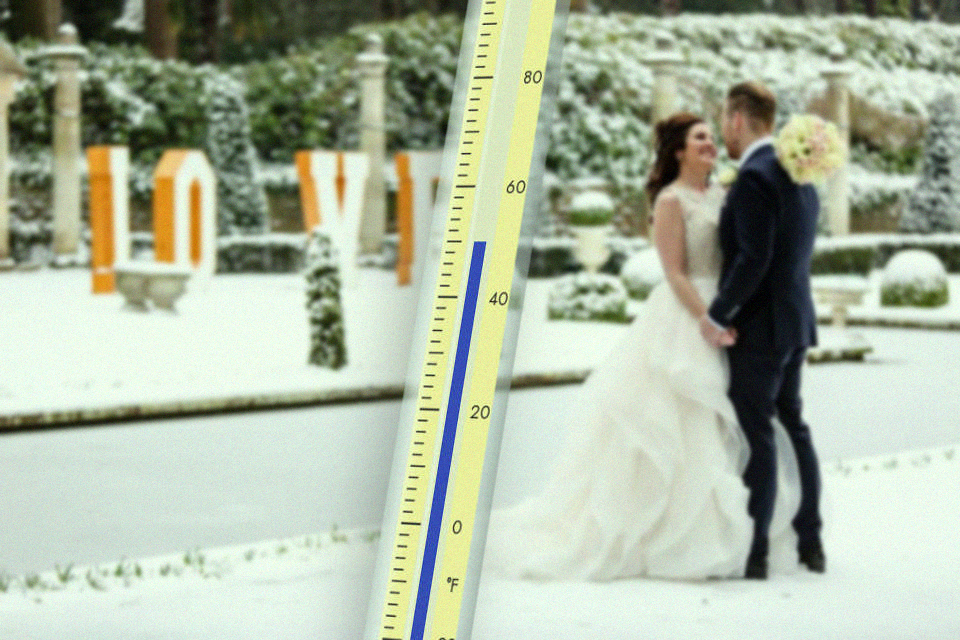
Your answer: 50 °F
